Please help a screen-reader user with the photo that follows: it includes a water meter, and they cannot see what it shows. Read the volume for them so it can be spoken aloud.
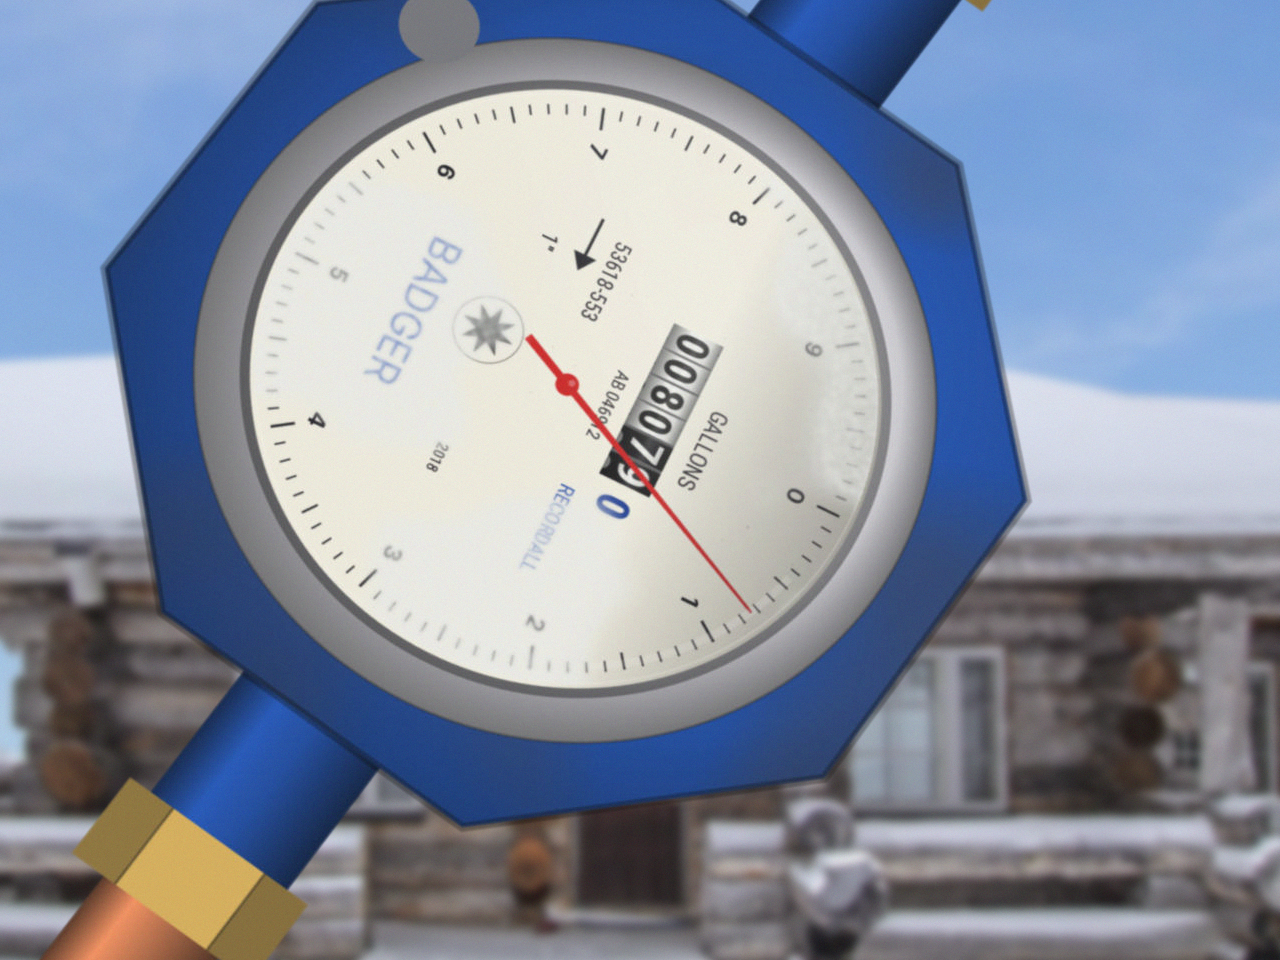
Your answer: 80790.7 gal
